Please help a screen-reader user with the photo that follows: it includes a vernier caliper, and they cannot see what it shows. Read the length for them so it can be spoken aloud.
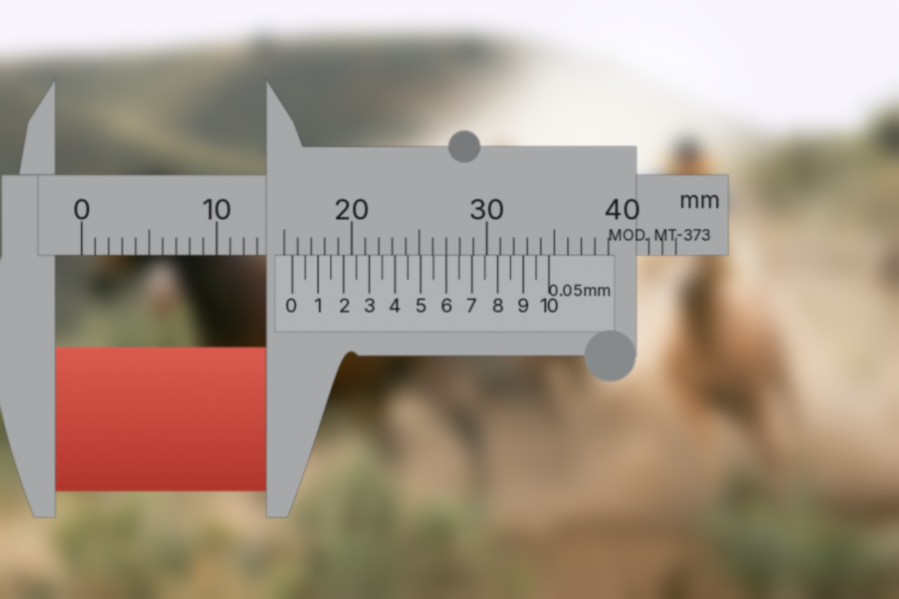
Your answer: 15.6 mm
